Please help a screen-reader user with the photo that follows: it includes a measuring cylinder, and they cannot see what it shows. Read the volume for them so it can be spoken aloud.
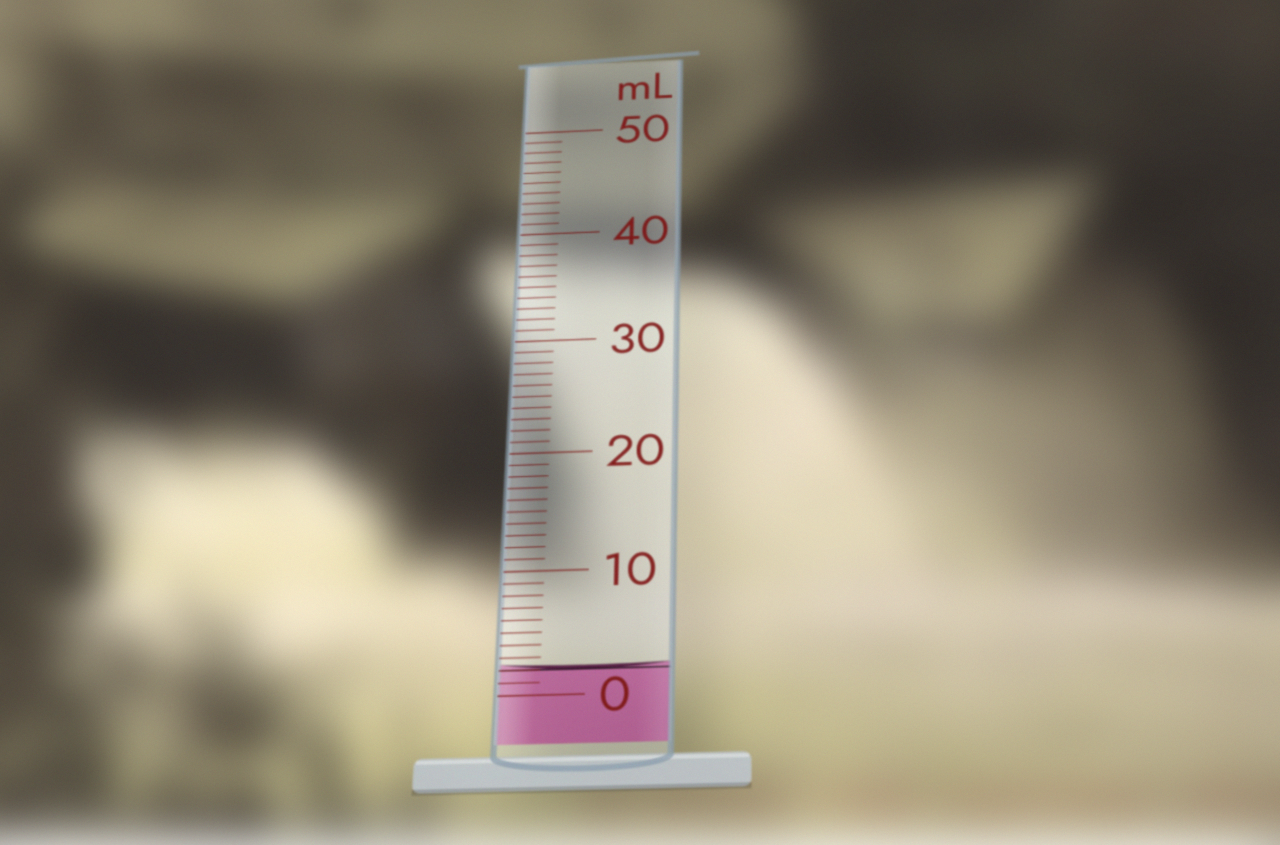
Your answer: 2 mL
